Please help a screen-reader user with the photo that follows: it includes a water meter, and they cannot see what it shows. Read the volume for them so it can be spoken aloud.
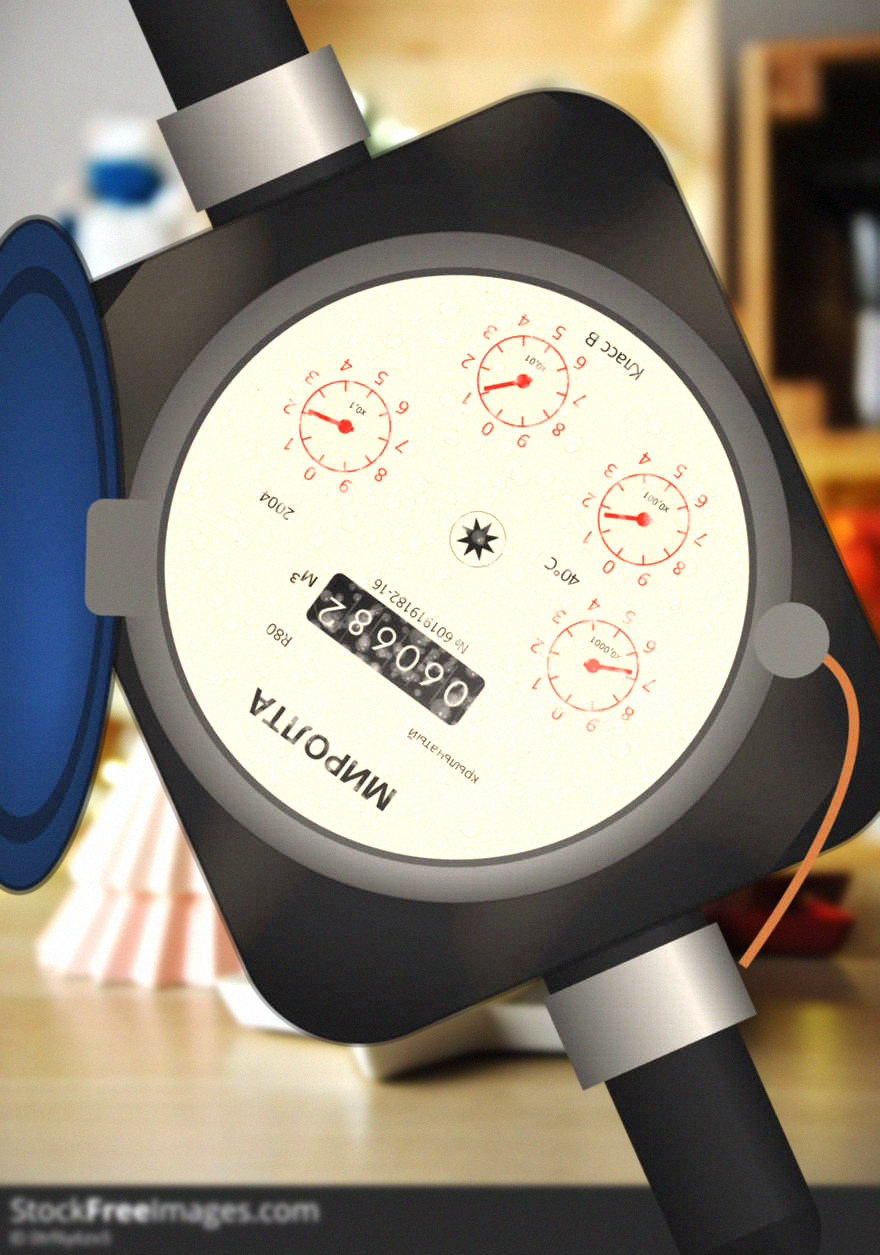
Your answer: 60682.2116 m³
